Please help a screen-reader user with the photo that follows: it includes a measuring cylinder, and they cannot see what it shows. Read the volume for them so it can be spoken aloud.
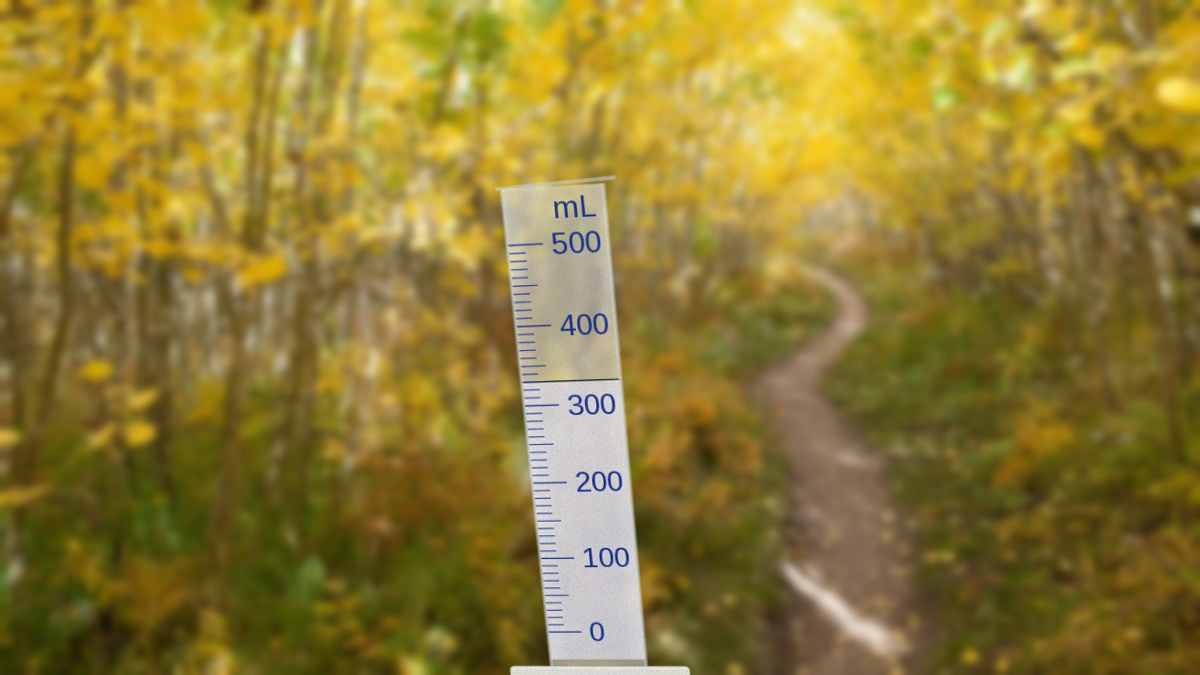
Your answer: 330 mL
